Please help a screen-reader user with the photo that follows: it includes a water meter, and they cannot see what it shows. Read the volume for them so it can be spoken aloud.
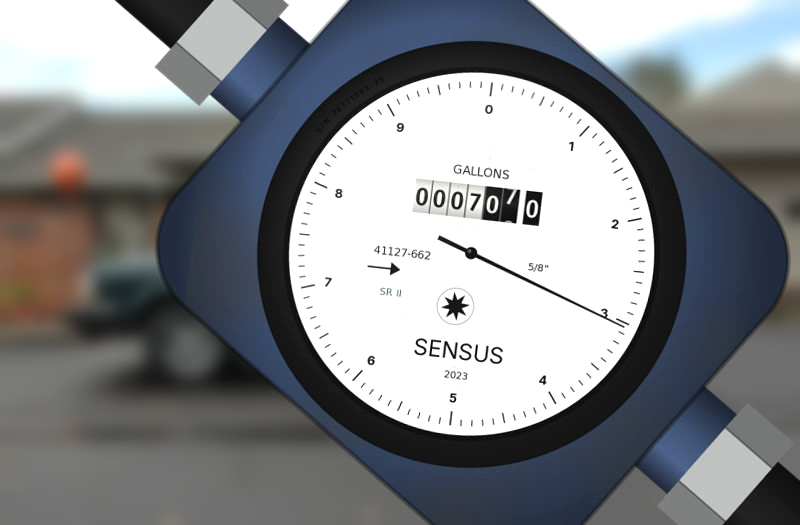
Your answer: 7073.0 gal
